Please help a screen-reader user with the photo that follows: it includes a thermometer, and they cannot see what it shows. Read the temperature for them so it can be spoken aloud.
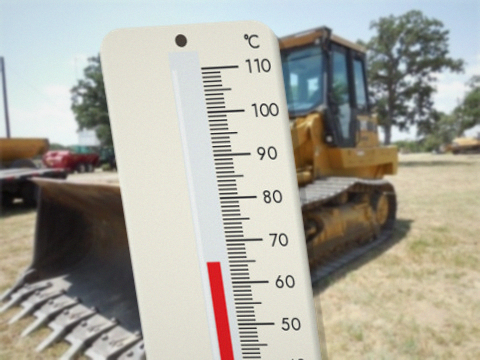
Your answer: 65 °C
